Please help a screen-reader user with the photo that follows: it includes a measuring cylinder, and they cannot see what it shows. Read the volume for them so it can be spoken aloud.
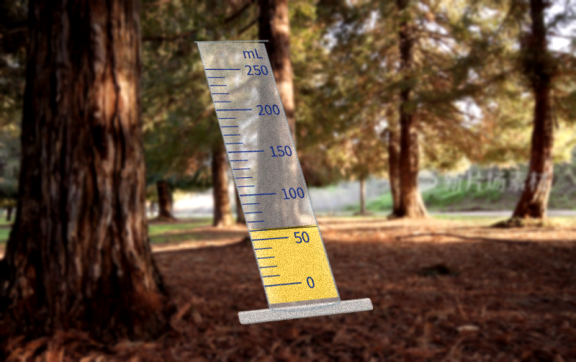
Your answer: 60 mL
